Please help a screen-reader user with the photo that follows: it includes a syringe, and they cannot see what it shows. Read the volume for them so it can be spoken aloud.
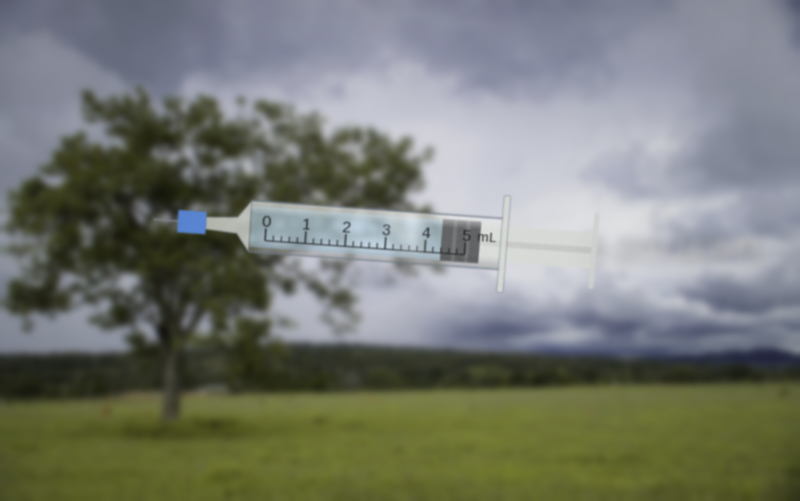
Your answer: 4.4 mL
